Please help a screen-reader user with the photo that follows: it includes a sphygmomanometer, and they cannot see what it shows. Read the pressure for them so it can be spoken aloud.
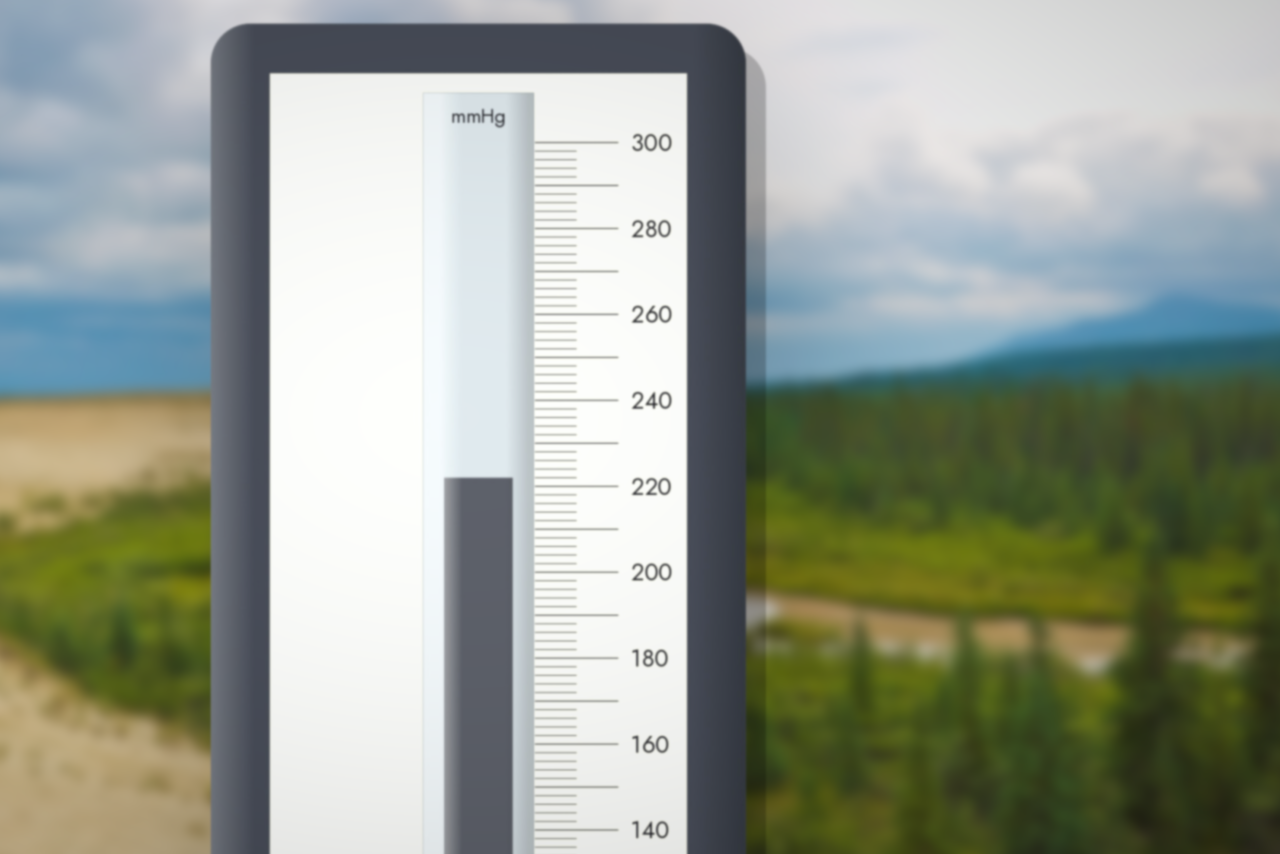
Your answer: 222 mmHg
